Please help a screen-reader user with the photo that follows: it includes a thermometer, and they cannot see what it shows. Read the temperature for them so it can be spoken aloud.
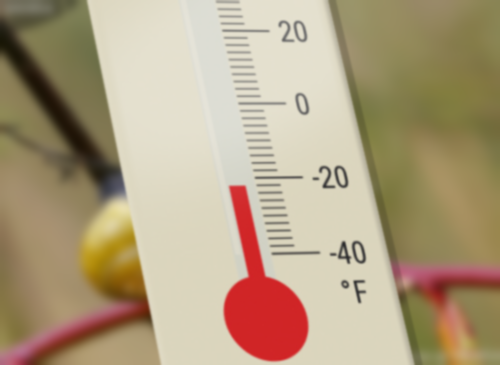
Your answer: -22 °F
